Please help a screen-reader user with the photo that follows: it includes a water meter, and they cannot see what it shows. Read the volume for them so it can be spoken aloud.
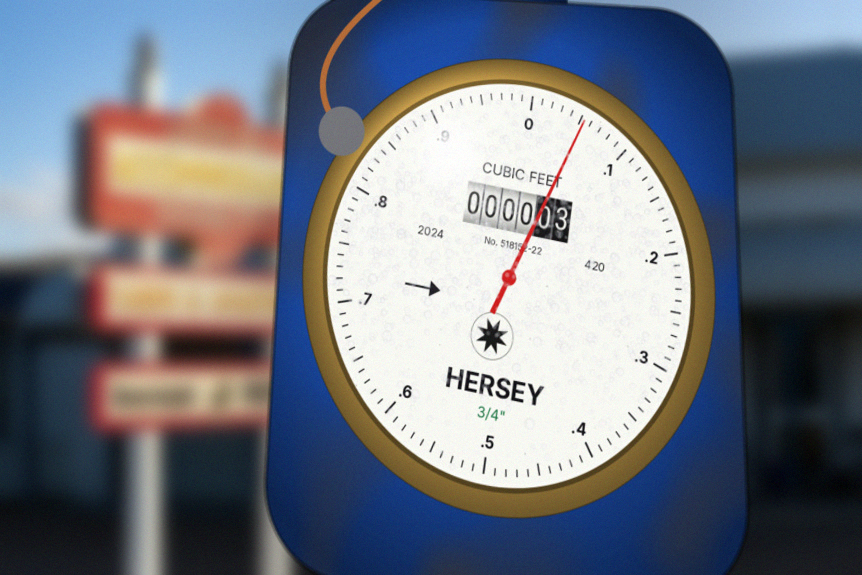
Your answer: 3.05 ft³
